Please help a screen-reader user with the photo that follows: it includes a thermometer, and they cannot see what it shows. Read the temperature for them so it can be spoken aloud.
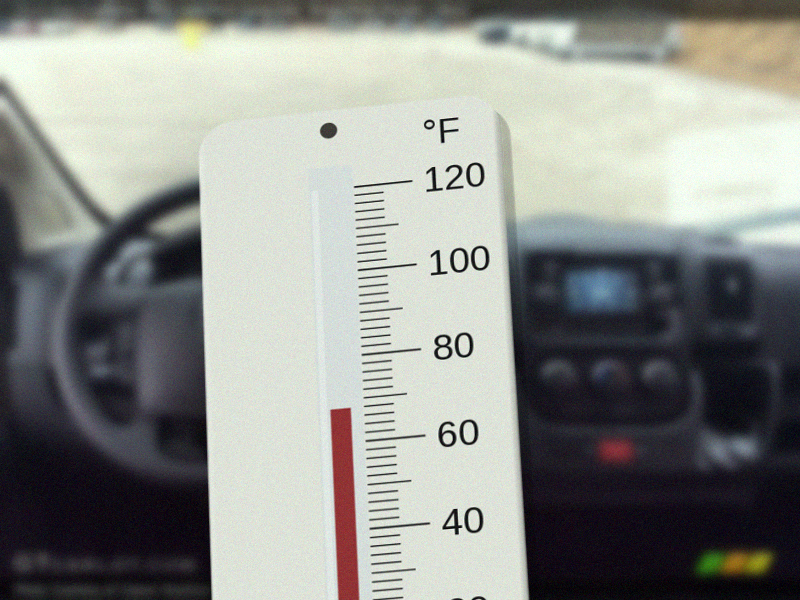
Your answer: 68 °F
